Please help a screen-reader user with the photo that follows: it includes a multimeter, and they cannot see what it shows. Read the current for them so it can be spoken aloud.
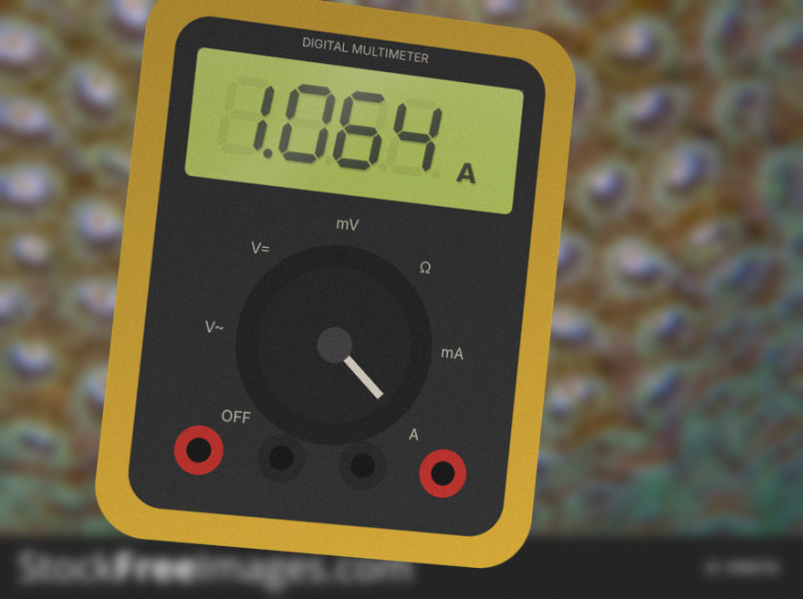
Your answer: 1.064 A
